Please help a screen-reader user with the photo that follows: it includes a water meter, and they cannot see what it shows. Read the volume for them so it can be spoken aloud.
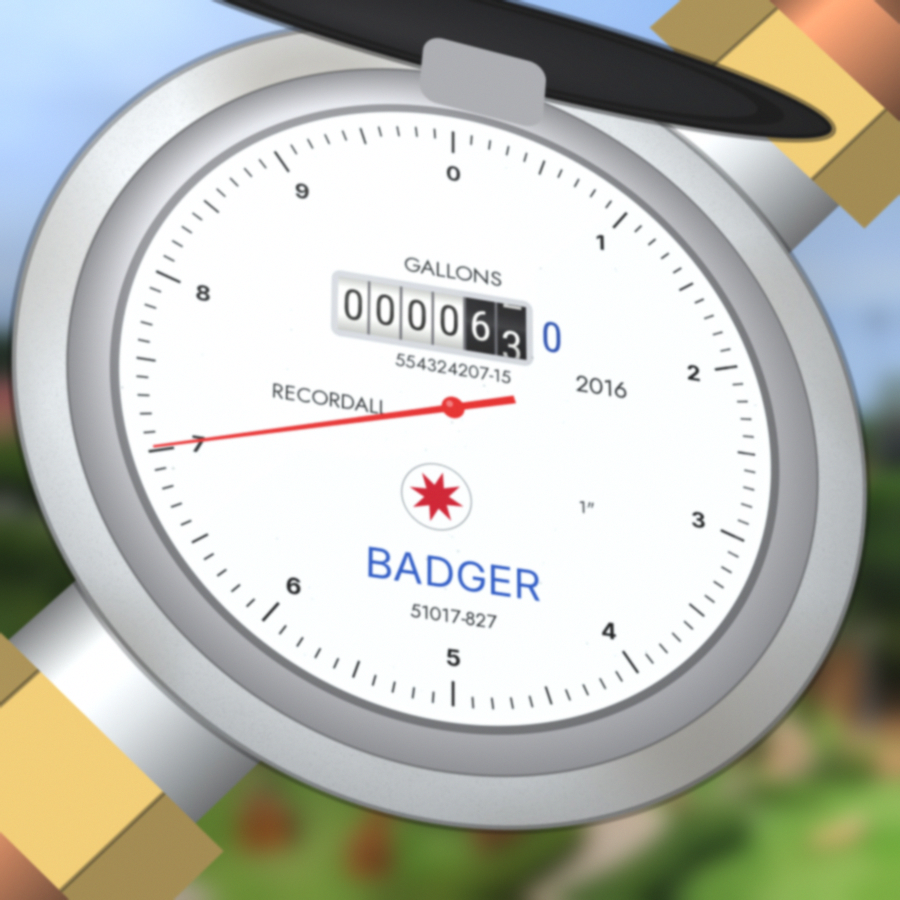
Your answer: 627.0 gal
